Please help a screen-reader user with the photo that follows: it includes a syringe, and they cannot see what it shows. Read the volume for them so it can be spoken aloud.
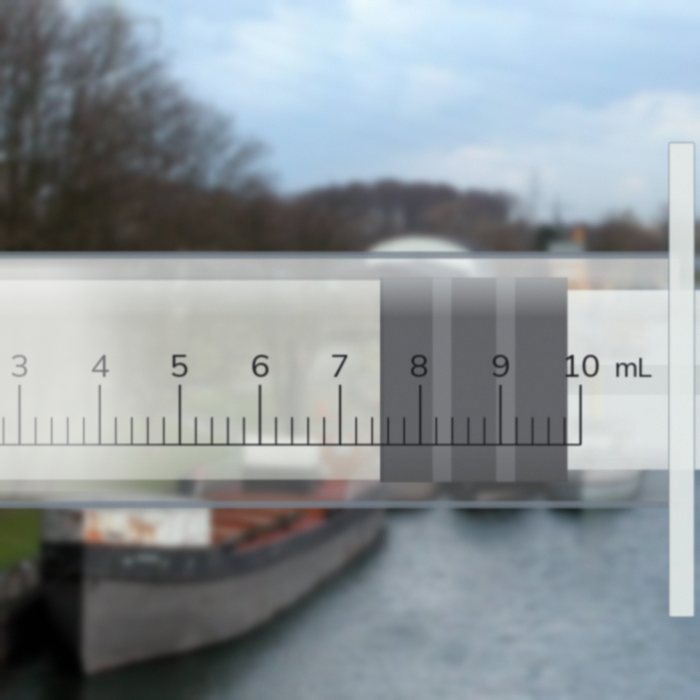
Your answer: 7.5 mL
